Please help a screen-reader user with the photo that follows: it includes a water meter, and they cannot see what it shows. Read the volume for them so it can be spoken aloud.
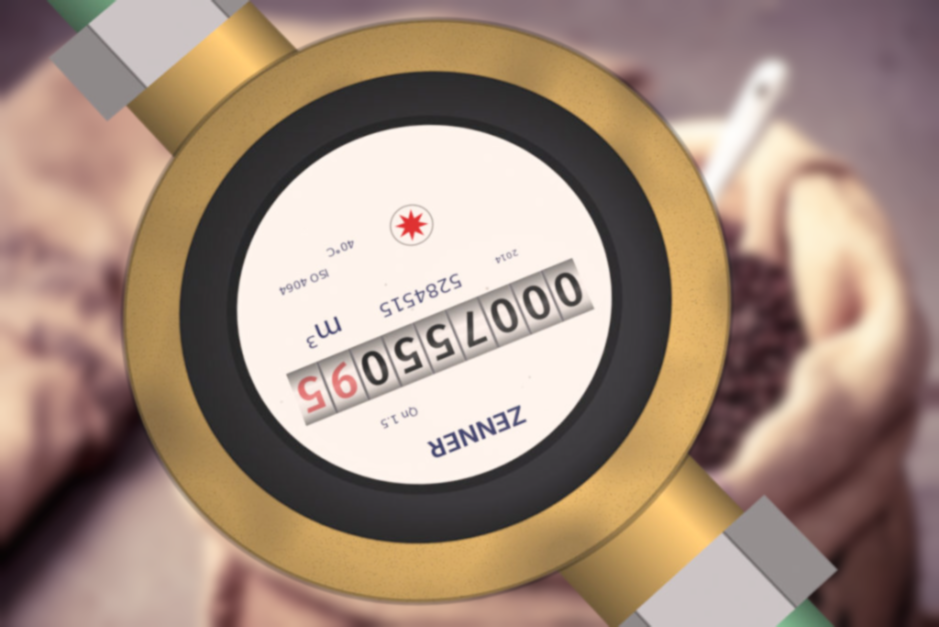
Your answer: 7550.95 m³
